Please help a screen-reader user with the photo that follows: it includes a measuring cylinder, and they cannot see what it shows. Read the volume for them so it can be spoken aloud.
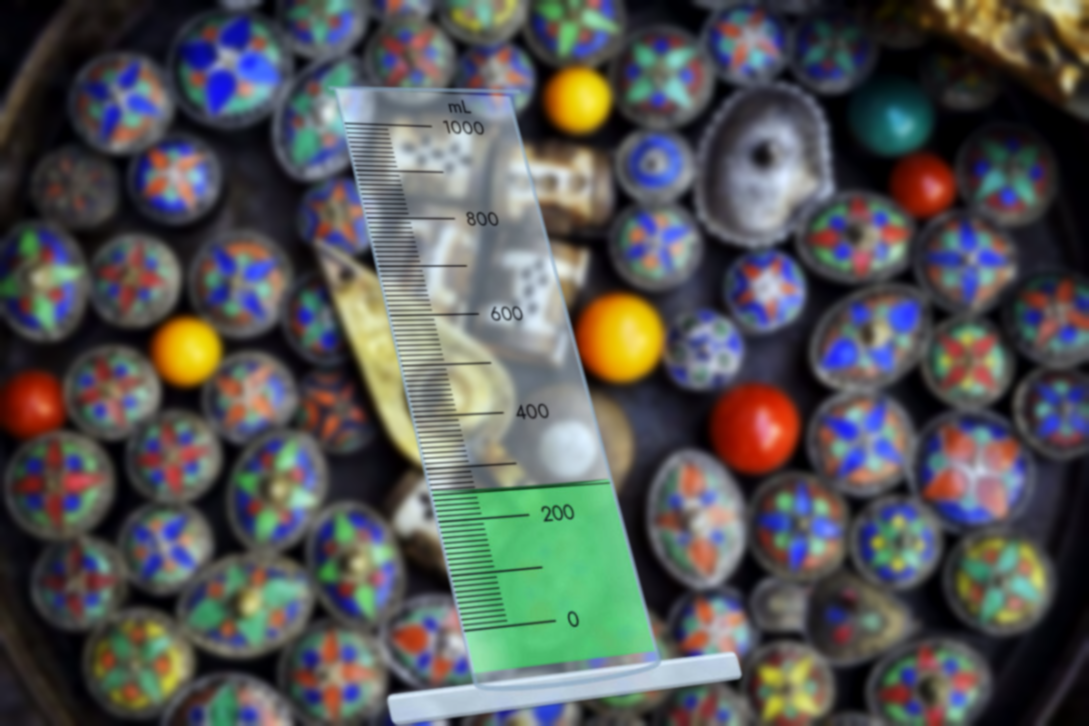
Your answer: 250 mL
